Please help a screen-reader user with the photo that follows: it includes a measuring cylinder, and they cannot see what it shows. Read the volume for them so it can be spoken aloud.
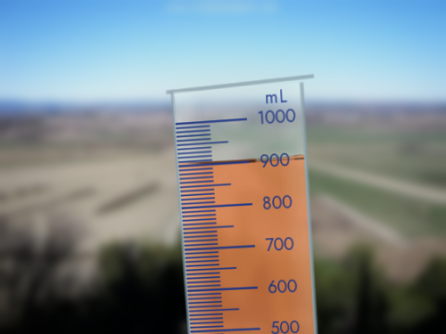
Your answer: 900 mL
